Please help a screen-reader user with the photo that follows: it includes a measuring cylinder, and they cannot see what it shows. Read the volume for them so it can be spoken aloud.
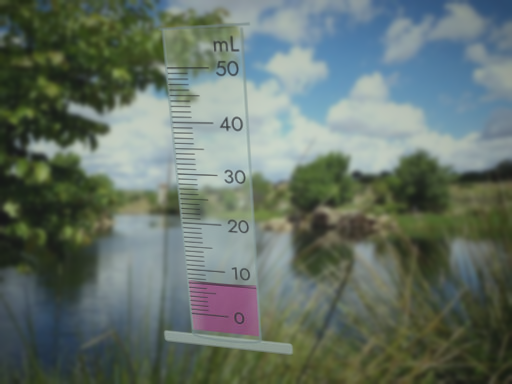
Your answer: 7 mL
